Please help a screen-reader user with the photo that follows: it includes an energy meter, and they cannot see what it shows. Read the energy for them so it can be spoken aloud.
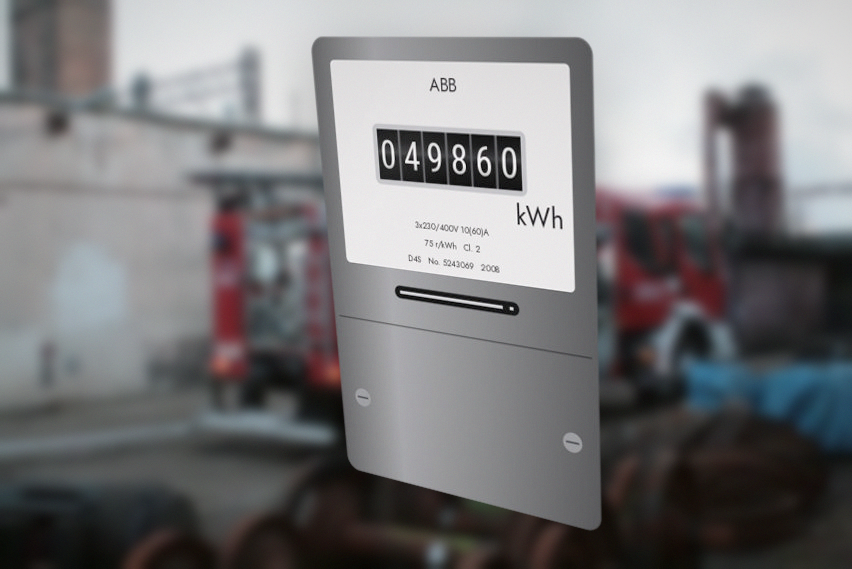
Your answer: 49860 kWh
